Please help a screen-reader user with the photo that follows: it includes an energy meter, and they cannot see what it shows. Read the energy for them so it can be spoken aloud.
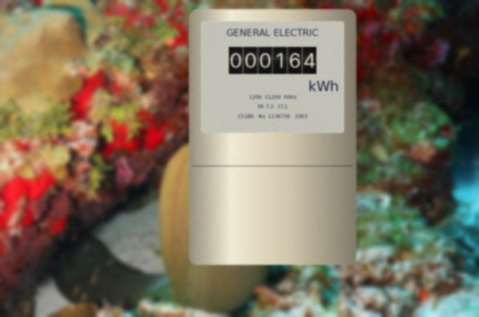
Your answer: 164 kWh
